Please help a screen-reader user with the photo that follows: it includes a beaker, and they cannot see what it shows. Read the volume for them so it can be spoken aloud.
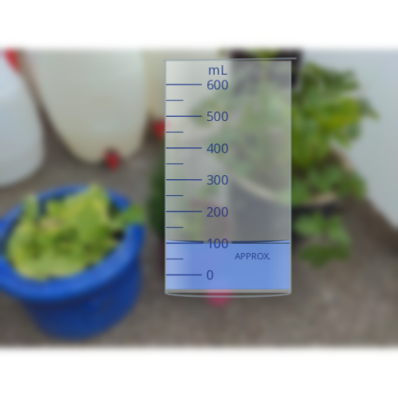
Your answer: 100 mL
